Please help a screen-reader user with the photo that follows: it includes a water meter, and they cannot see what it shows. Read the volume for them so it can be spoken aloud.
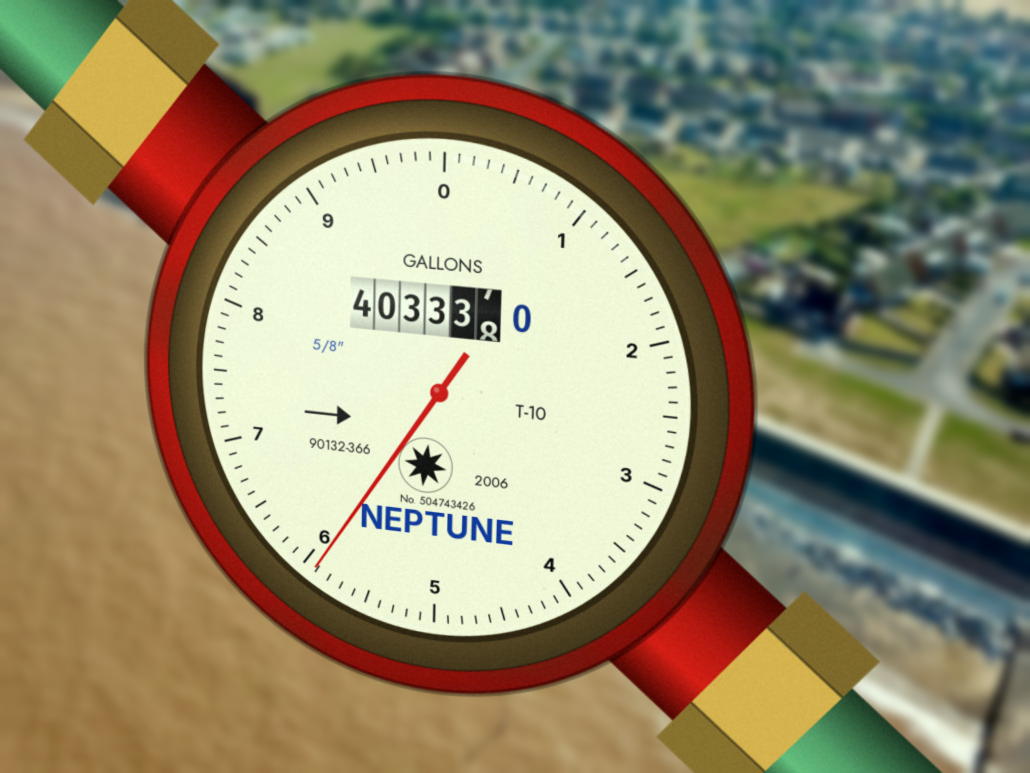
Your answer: 4033375.9 gal
